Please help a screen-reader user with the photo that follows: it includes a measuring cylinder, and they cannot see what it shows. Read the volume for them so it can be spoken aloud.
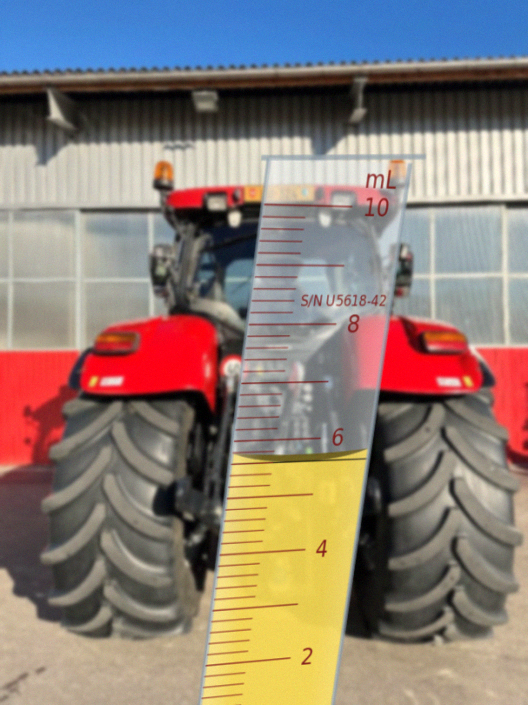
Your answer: 5.6 mL
